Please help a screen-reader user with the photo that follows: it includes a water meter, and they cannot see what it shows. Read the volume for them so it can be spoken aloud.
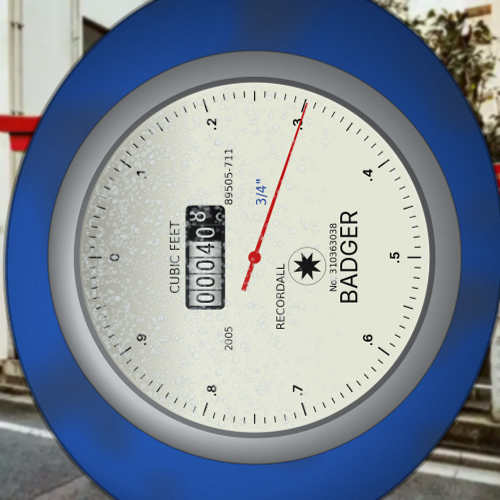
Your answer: 408.30 ft³
